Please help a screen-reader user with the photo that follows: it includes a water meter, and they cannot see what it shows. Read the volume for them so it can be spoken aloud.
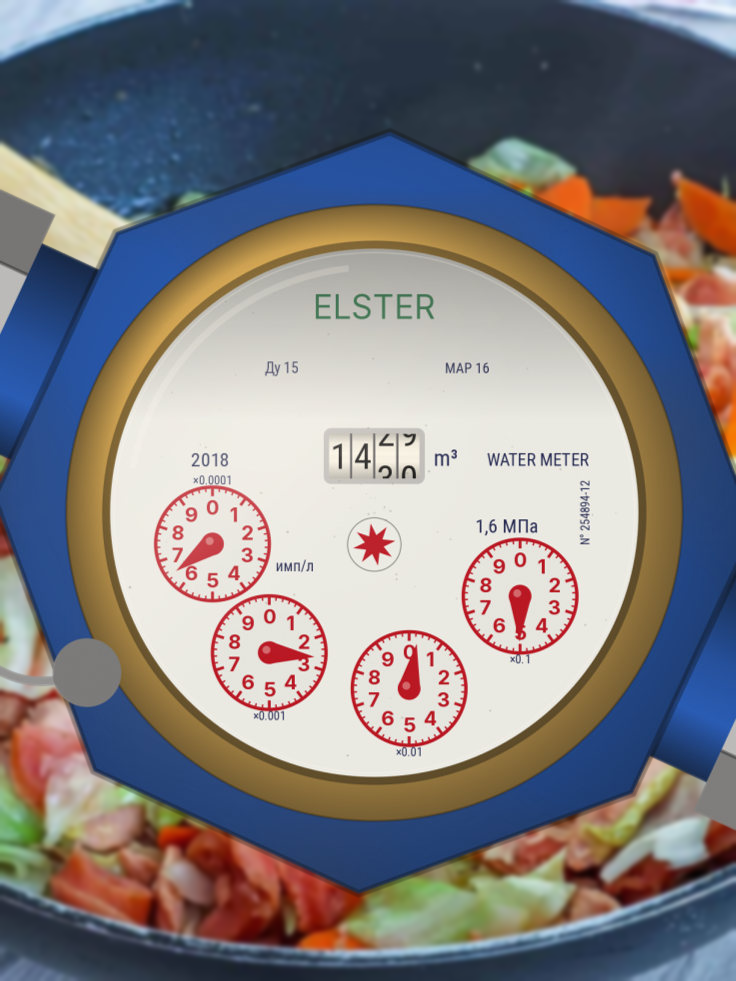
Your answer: 1429.5026 m³
